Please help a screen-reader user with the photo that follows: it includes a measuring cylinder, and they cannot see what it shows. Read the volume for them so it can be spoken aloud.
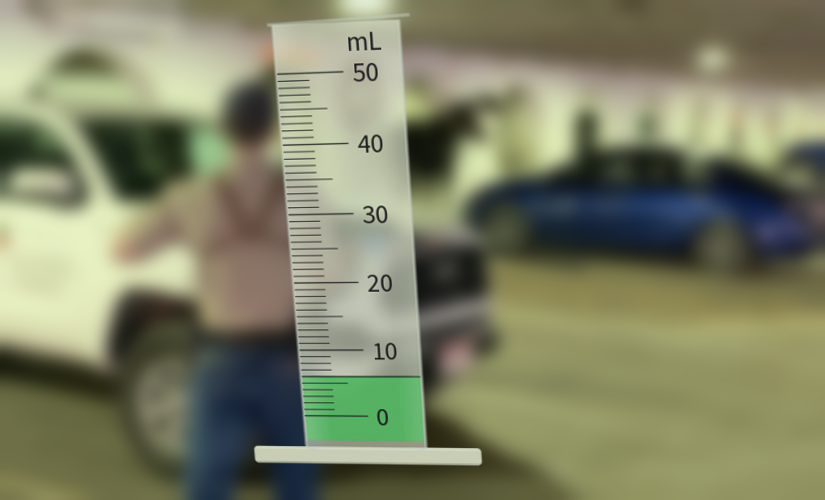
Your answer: 6 mL
